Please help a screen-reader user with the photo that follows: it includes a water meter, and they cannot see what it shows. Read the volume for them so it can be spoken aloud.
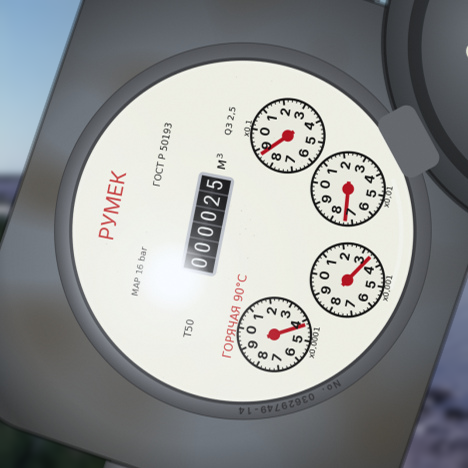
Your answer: 25.8734 m³
